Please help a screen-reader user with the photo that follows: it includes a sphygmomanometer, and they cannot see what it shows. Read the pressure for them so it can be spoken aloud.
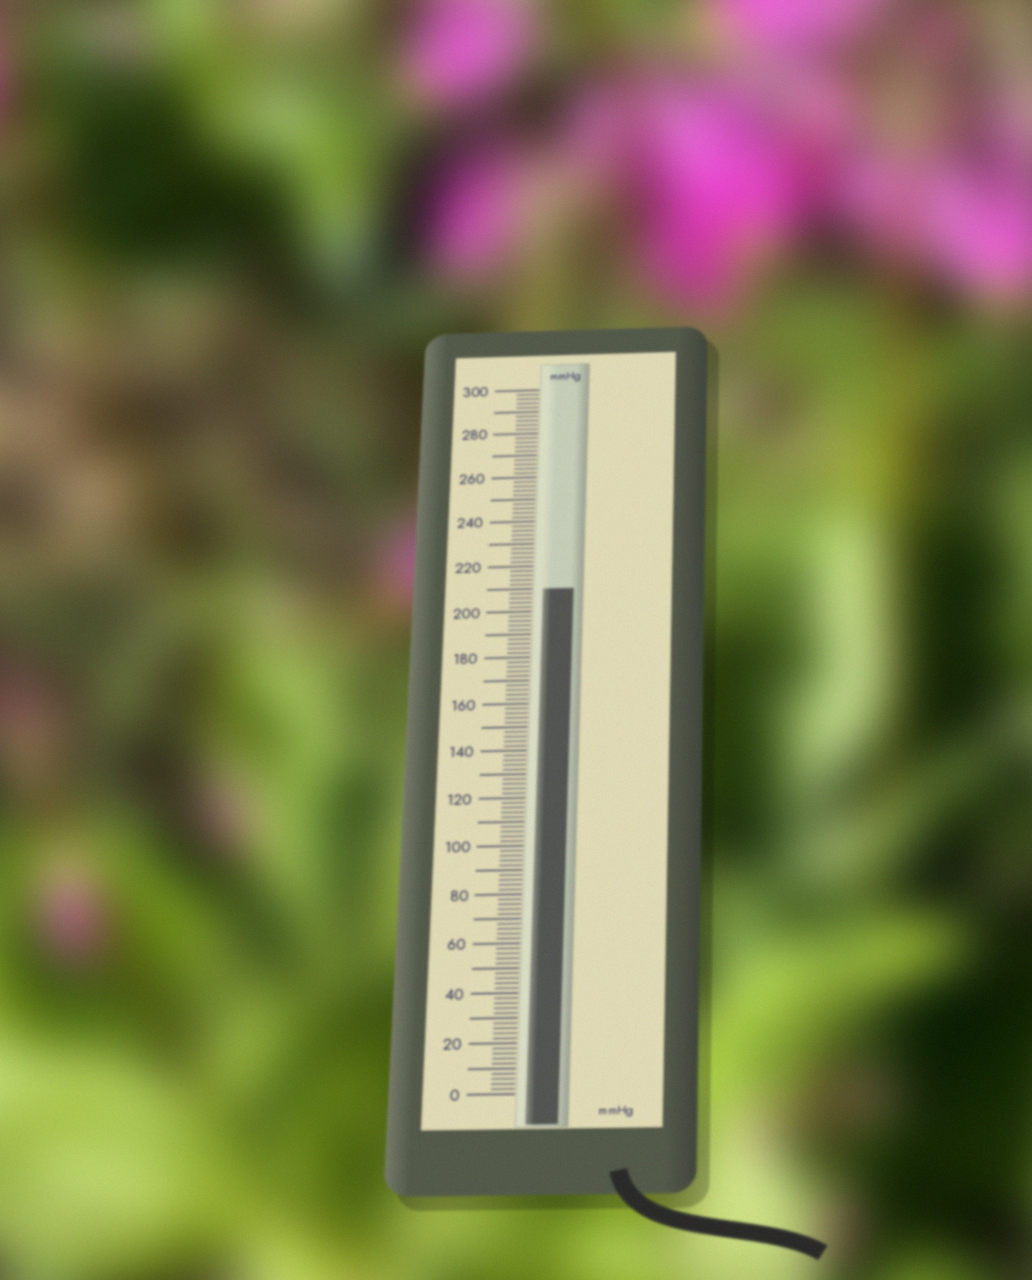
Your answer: 210 mmHg
